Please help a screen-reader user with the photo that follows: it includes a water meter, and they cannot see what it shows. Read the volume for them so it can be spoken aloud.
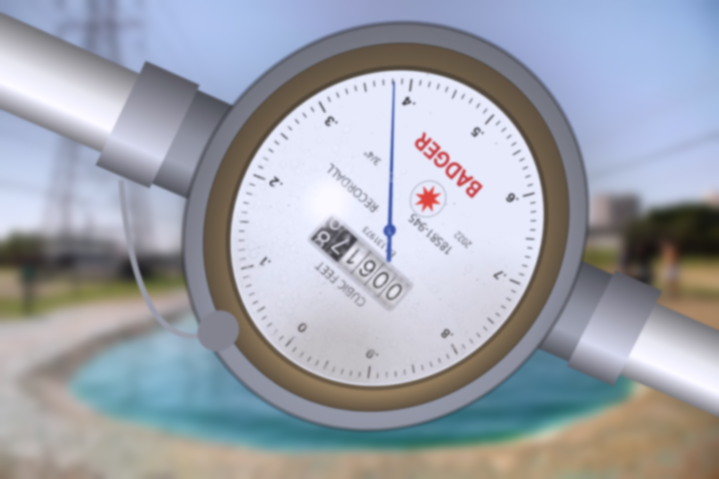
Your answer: 6178.38 ft³
